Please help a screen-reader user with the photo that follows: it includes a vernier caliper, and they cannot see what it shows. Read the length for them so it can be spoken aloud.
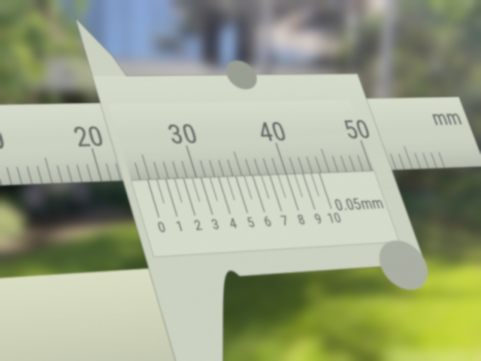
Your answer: 24.8 mm
